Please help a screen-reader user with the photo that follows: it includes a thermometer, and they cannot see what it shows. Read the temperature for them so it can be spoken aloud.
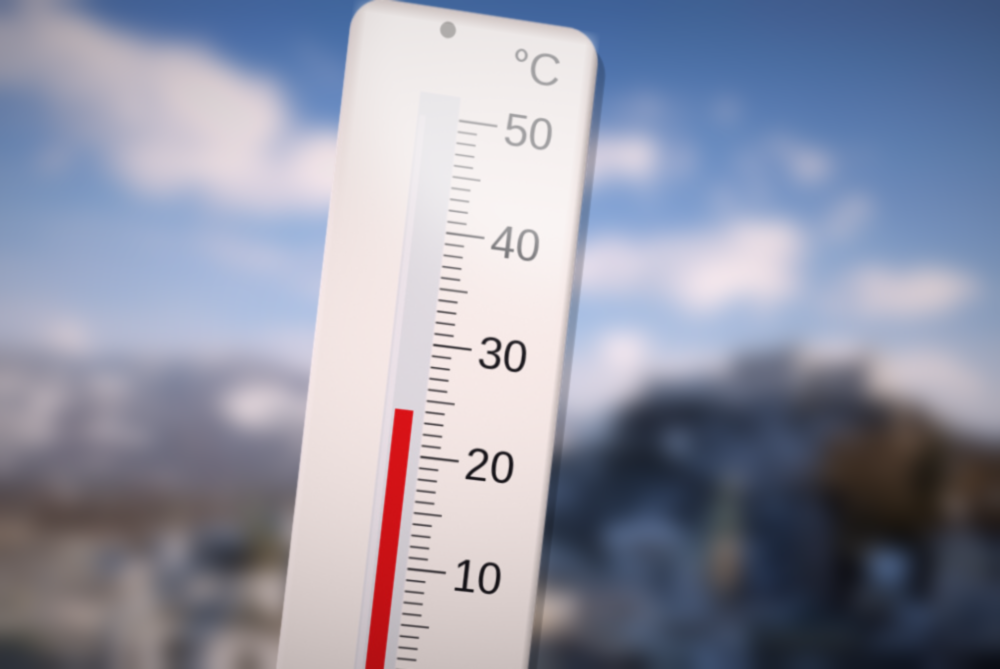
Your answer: 24 °C
